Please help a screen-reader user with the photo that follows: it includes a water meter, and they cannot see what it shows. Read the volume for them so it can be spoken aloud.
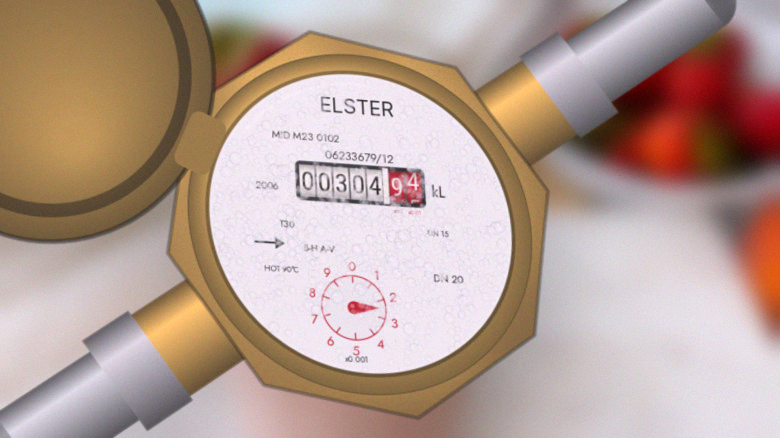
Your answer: 304.942 kL
